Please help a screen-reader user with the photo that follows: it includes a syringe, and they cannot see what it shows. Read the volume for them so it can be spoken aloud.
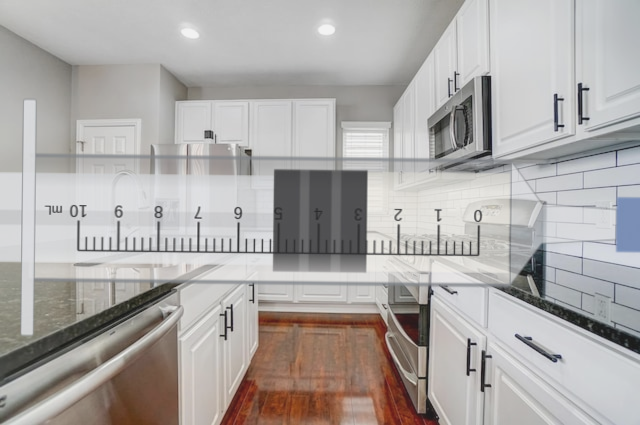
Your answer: 2.8 mL
